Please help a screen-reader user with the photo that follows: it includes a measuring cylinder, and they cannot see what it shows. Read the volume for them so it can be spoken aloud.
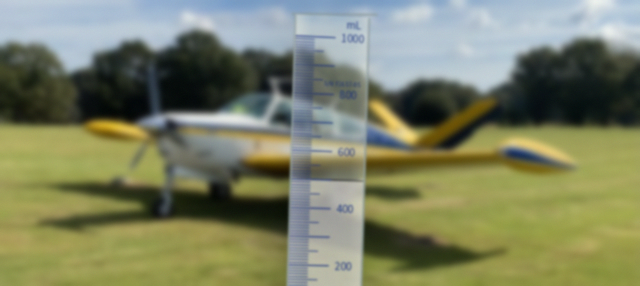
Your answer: 500 mL
